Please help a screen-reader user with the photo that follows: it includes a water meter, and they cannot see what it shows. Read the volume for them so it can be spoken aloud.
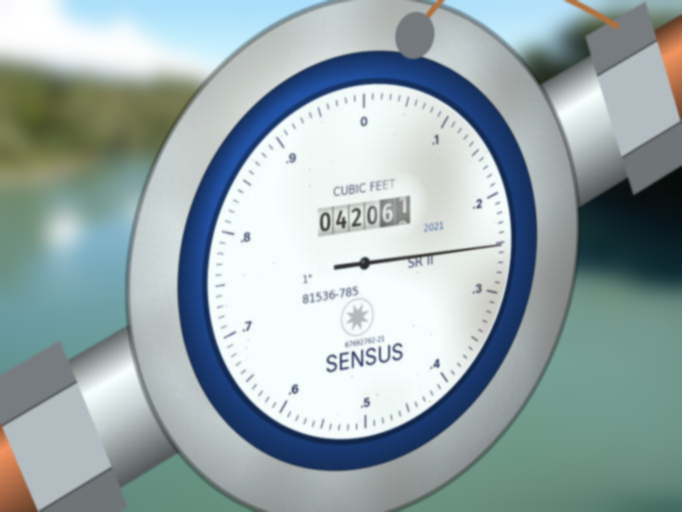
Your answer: 42061.25 ft³
